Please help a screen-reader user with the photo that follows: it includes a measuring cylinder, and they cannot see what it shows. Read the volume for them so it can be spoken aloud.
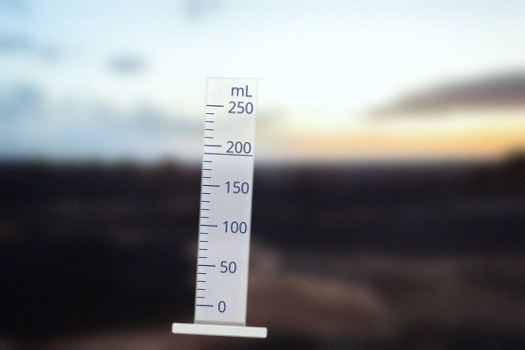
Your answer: 190 mL
